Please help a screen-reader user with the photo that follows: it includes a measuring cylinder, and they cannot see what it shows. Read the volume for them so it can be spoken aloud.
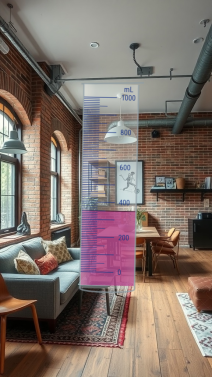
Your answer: 350 mL
